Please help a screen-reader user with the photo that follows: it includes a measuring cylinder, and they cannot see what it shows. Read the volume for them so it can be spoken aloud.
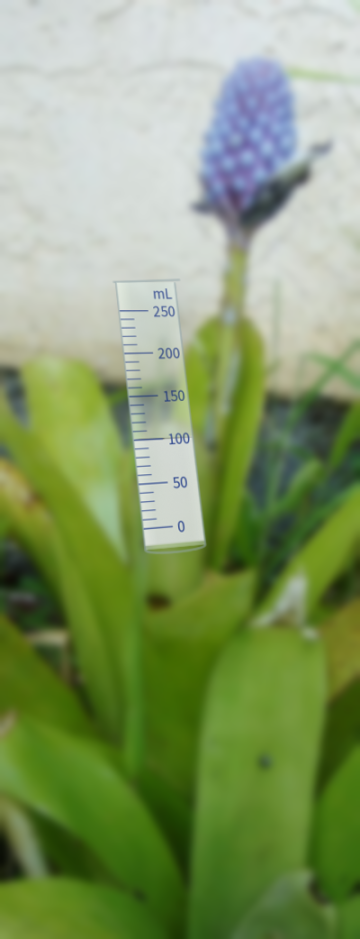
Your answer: 100 mL
